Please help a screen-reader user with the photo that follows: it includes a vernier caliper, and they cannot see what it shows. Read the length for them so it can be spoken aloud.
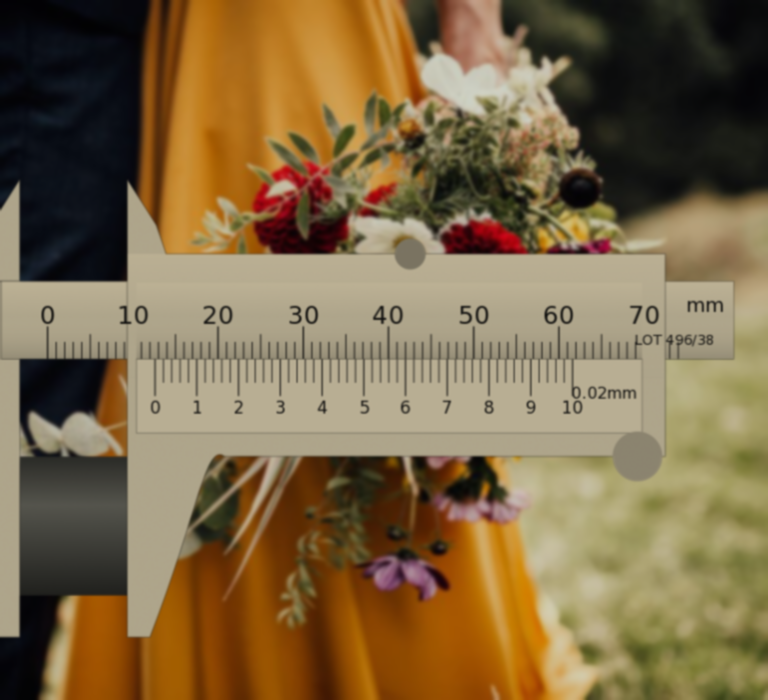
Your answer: 12.6 mm
